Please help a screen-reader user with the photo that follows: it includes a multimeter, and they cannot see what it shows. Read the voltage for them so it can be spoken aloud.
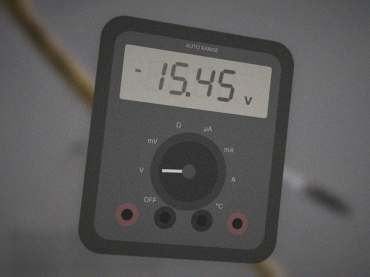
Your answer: -15.45 V
